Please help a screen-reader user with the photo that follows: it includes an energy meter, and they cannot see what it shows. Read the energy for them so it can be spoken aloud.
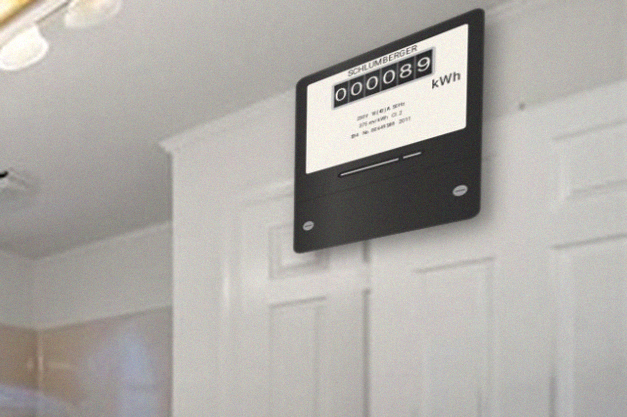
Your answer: 89 kWh
